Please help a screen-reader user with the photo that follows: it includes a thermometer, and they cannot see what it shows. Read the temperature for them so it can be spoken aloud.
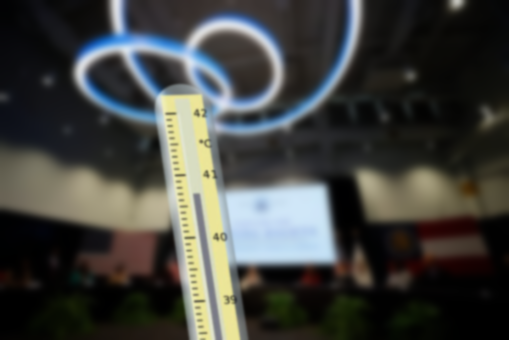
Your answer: 40.7 °C
